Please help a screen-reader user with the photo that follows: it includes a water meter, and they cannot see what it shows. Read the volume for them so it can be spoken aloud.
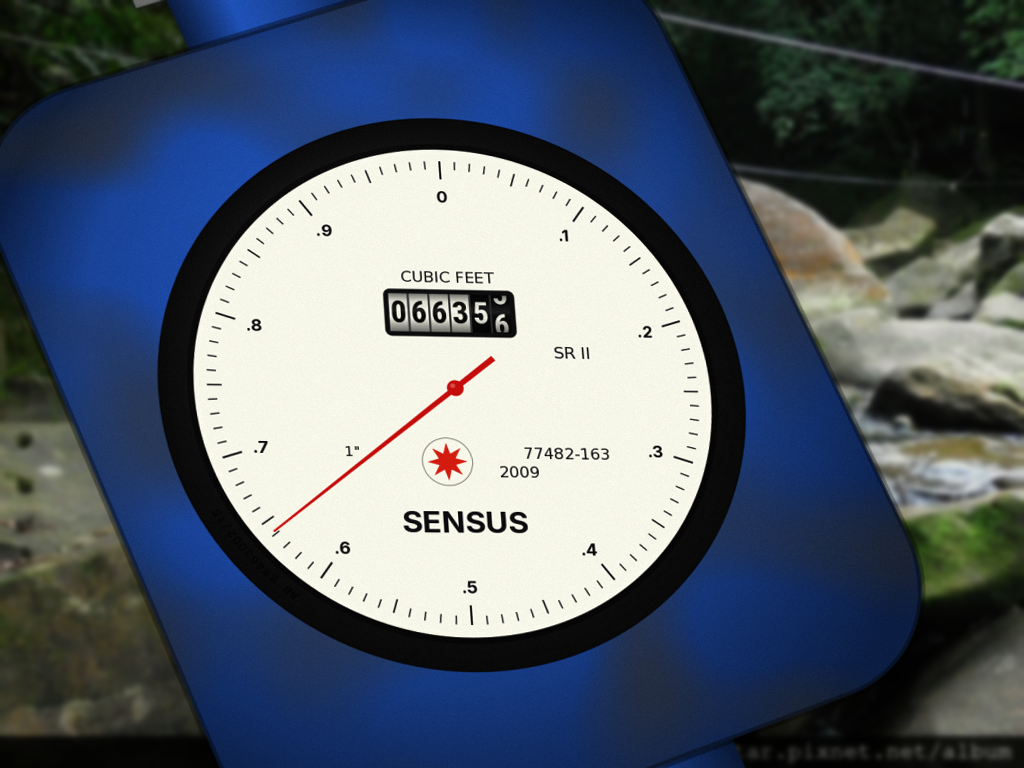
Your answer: 66355.64 ft³
